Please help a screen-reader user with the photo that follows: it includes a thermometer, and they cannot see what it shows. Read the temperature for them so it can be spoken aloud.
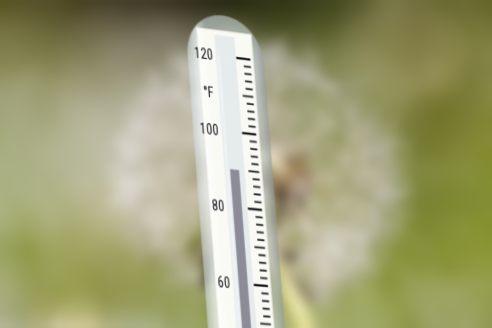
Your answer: 90 °F
